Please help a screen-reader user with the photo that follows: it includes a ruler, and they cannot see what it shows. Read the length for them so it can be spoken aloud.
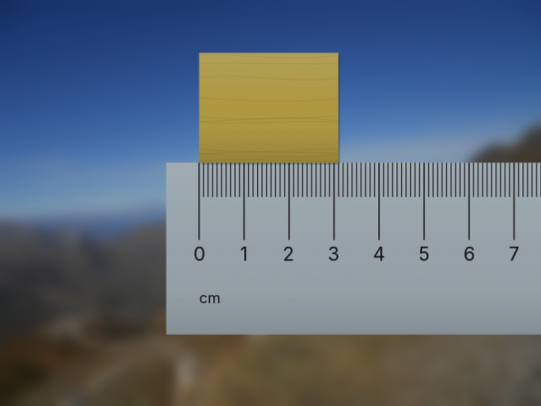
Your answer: 3.1 cm
